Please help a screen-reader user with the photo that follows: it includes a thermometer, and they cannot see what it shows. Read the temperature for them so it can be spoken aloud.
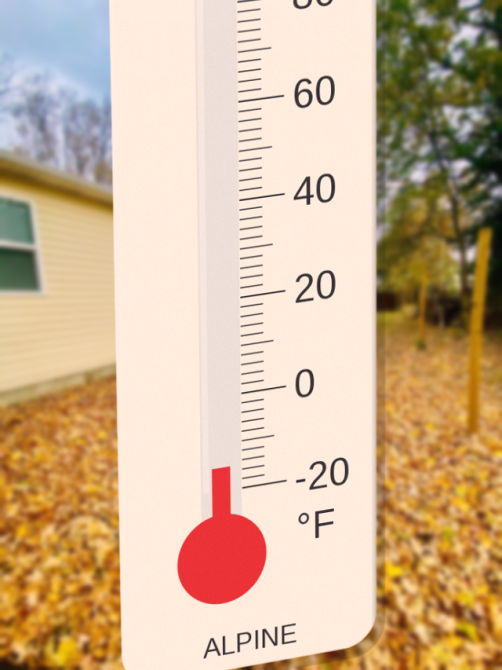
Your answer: -15 °F
